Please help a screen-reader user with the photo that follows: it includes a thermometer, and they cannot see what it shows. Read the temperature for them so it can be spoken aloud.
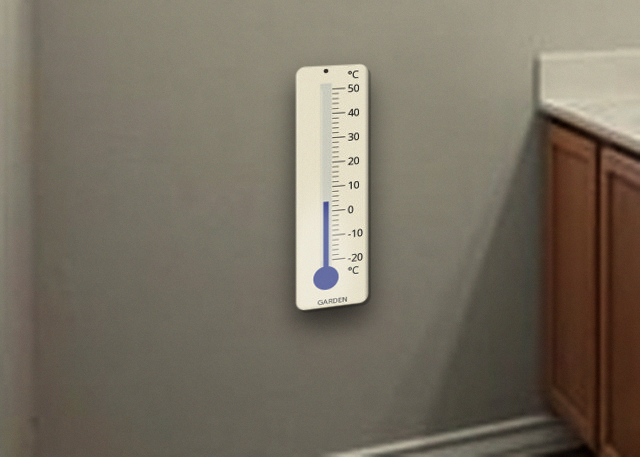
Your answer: 4 °C
